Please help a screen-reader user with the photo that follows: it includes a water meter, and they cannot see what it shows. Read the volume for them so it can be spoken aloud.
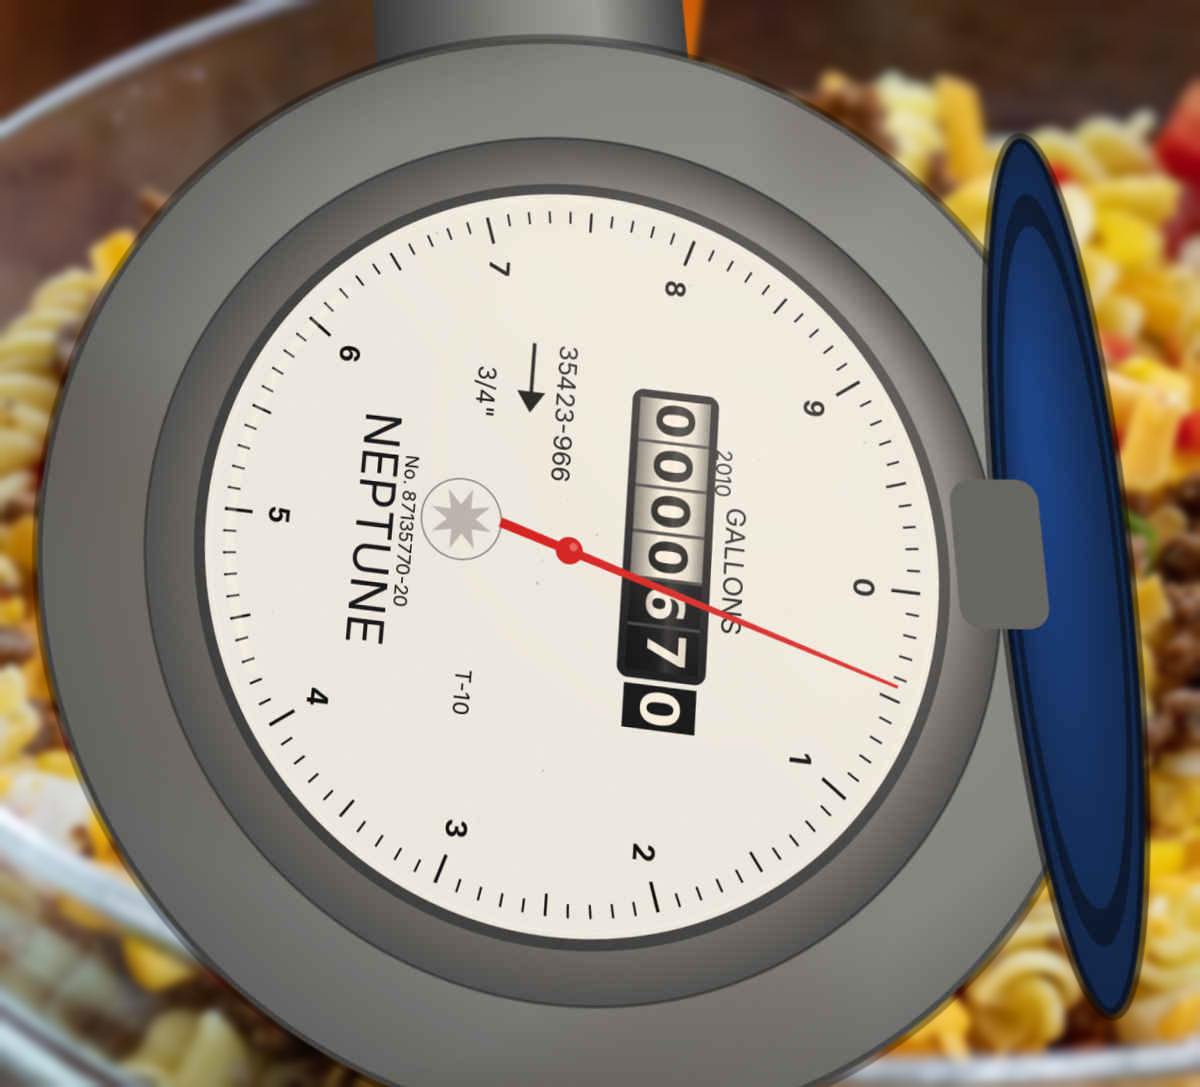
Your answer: 670.4 gal
